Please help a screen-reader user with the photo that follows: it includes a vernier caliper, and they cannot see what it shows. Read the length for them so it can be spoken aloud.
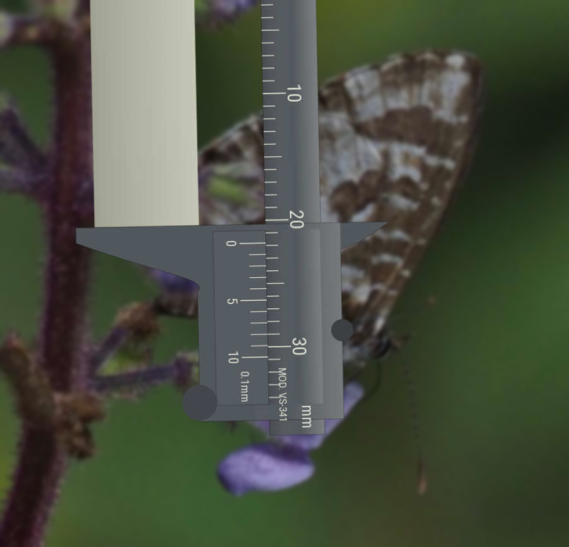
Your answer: 21.8 mm
